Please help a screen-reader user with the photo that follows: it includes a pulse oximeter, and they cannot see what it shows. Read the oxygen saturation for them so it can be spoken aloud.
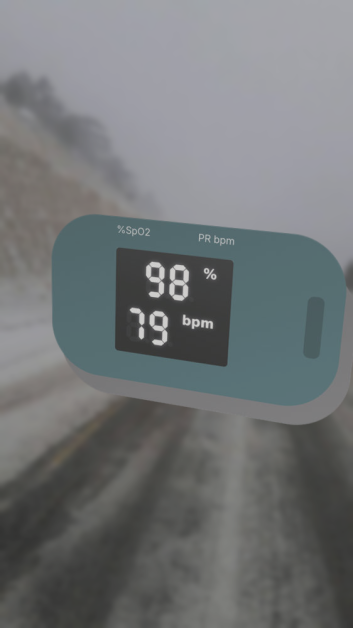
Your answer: 98 %
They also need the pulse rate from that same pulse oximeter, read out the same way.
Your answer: 79 bpm
